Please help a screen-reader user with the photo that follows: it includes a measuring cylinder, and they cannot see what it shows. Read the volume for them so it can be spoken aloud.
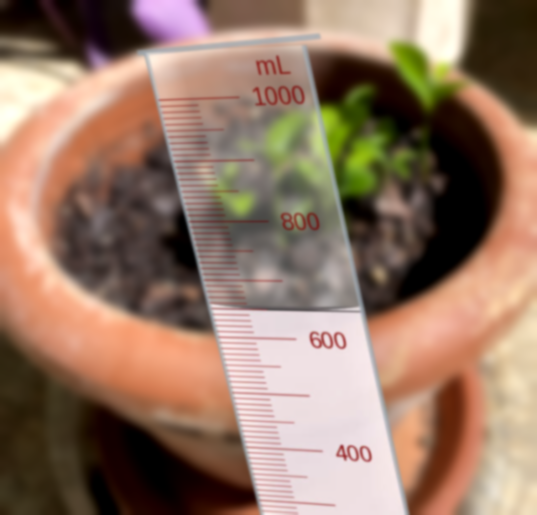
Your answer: 650 mL
